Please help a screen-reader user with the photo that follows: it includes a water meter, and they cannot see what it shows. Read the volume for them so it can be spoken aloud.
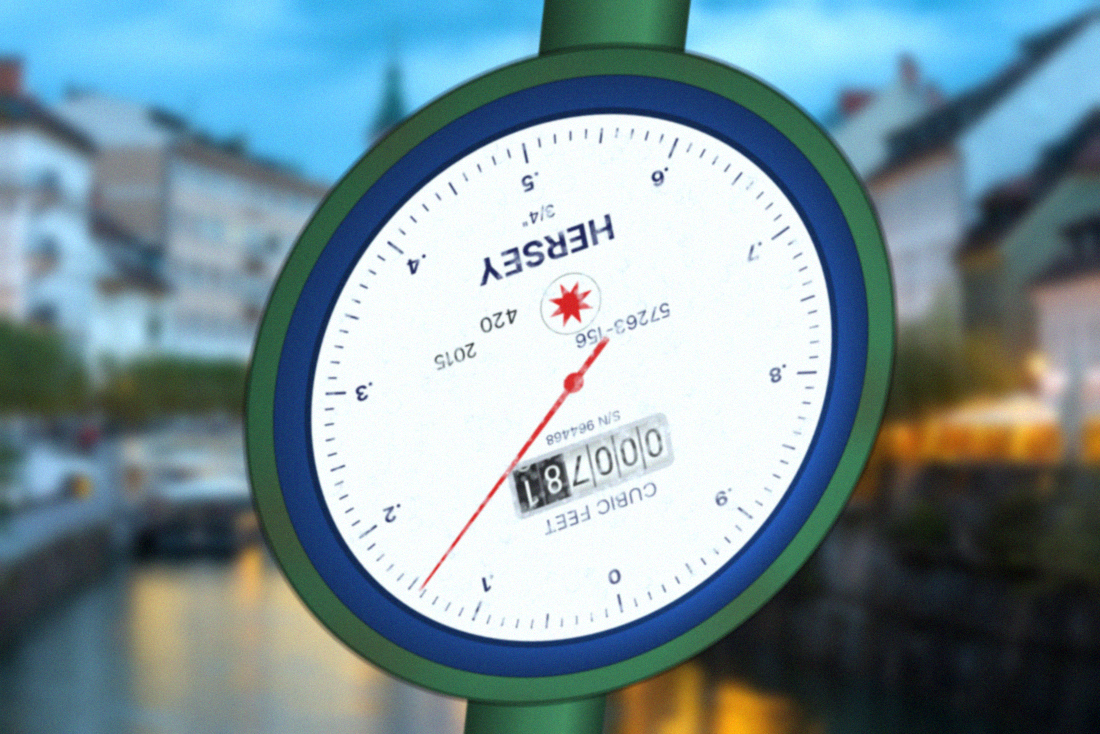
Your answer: 781.14 ft³
